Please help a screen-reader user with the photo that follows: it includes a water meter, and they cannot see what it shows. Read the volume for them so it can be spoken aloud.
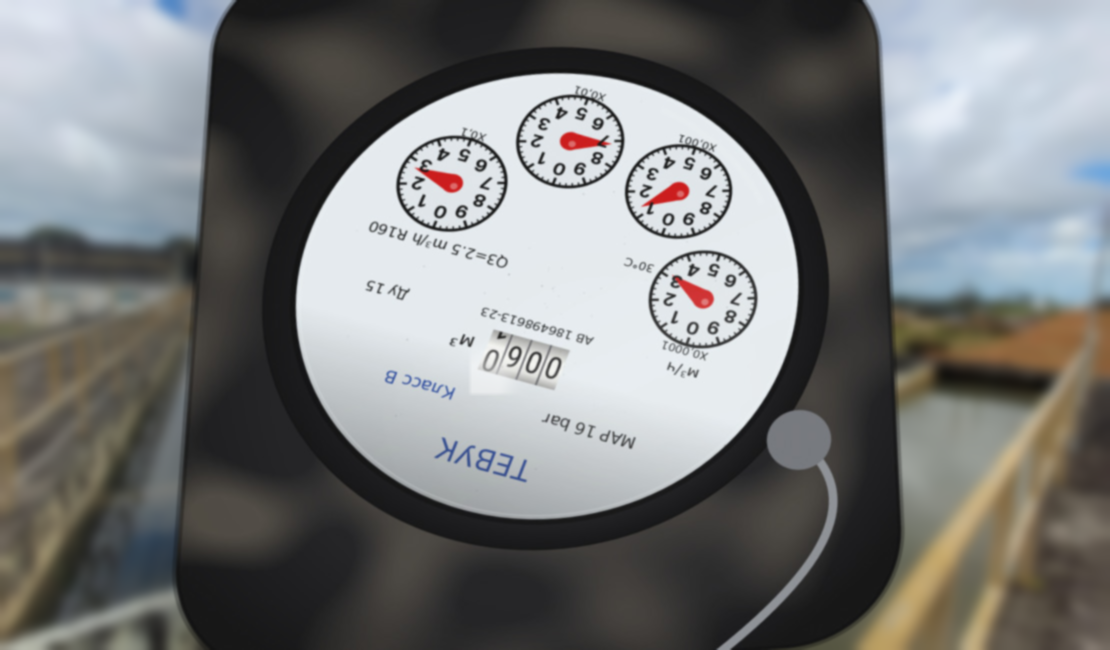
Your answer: 60.2713 m³
